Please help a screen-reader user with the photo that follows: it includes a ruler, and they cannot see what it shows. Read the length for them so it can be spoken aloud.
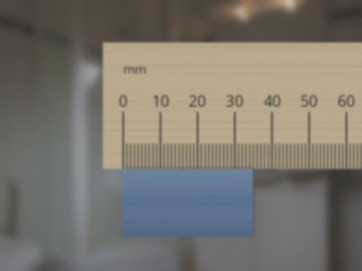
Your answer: 35 mm
